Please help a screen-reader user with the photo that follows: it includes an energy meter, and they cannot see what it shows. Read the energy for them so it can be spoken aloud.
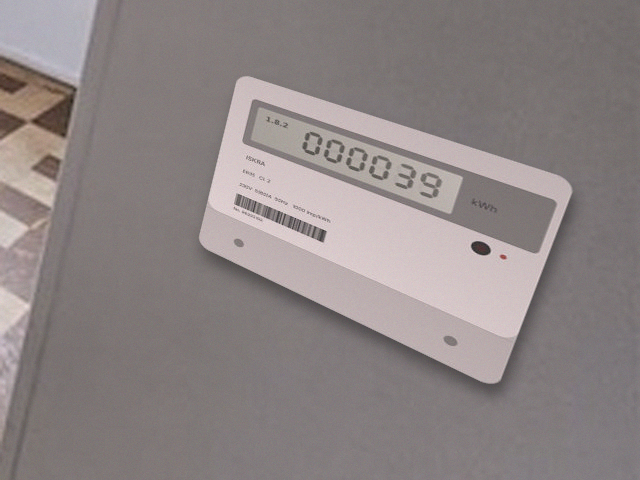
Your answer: 39 kWh
